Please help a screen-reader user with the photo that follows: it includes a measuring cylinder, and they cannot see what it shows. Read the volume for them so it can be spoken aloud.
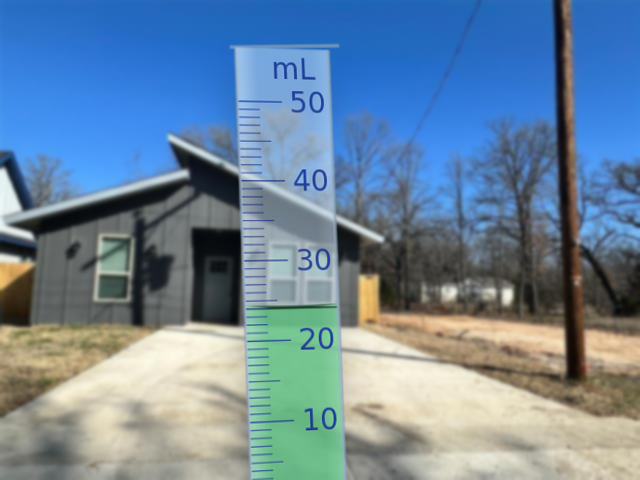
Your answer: 24 mL
